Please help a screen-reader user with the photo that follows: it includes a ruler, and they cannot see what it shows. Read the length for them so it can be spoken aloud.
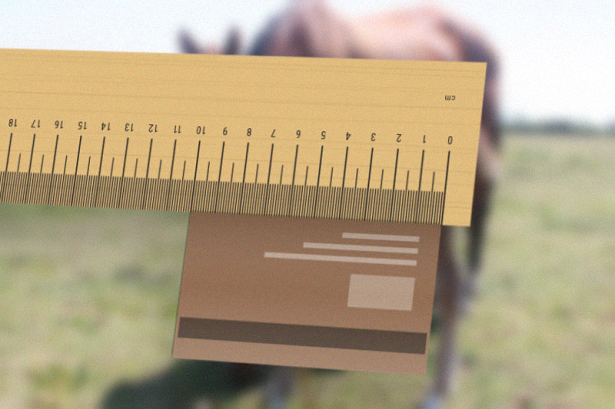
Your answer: 10 cm
